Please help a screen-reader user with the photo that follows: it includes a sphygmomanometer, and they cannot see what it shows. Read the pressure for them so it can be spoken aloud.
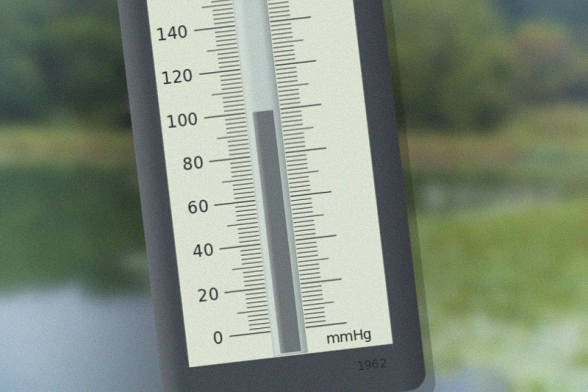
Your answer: 100 mmHg
